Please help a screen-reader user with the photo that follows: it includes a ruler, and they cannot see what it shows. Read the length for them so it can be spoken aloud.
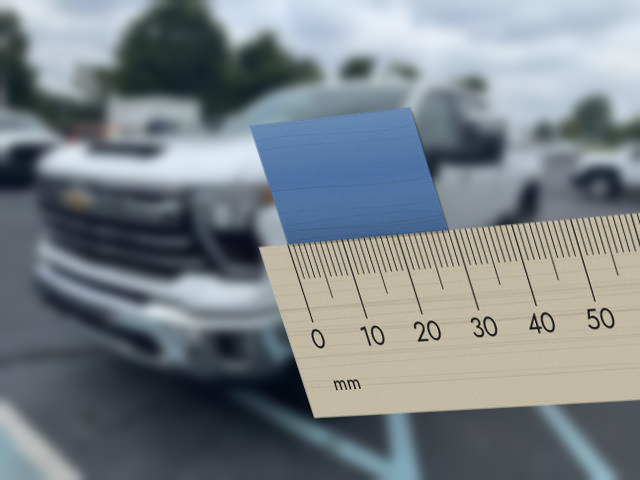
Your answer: 29 mm
